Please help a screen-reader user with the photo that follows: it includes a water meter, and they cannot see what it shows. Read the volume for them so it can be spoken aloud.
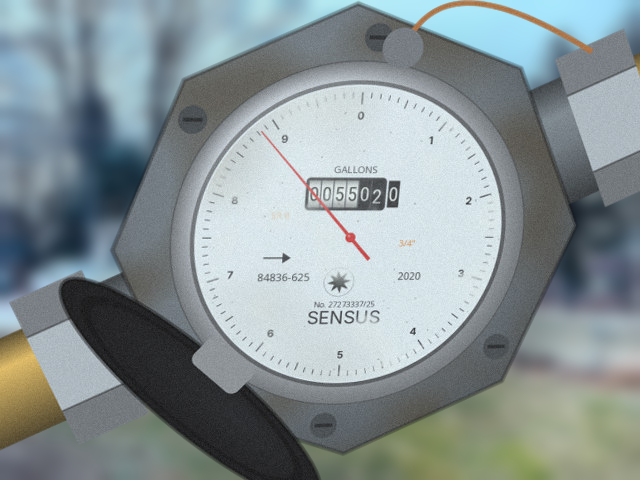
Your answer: 55018.8 gal
